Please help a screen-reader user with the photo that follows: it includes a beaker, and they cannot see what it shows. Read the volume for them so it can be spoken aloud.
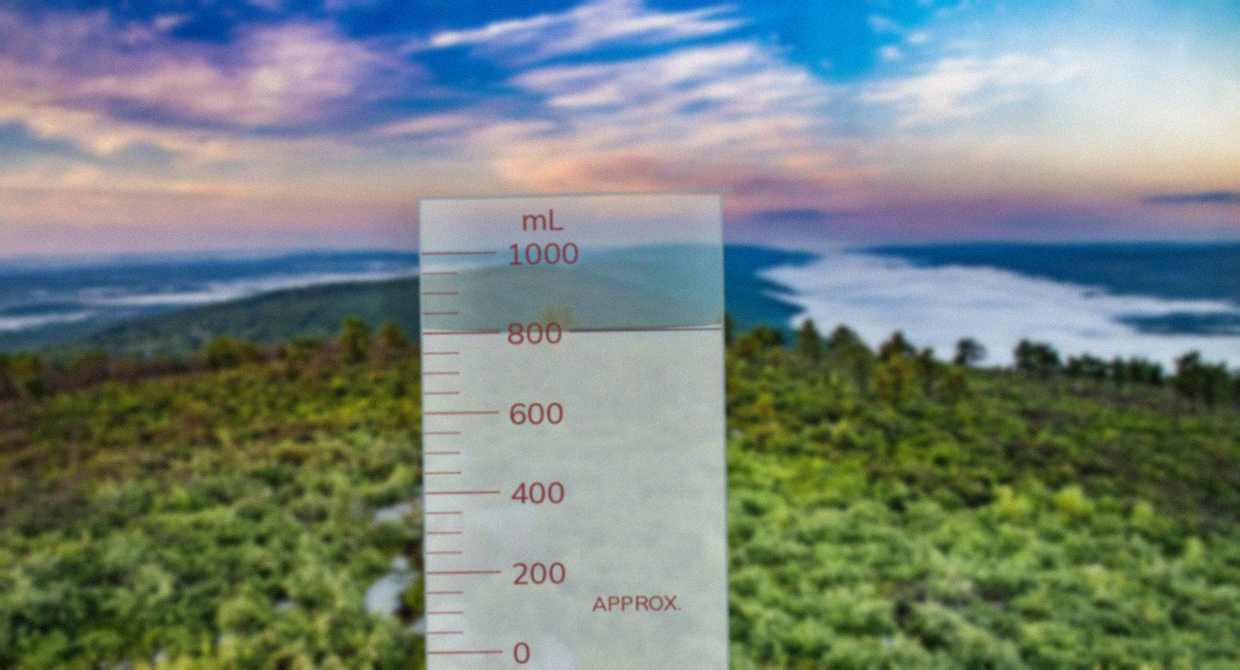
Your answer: 800 mL
